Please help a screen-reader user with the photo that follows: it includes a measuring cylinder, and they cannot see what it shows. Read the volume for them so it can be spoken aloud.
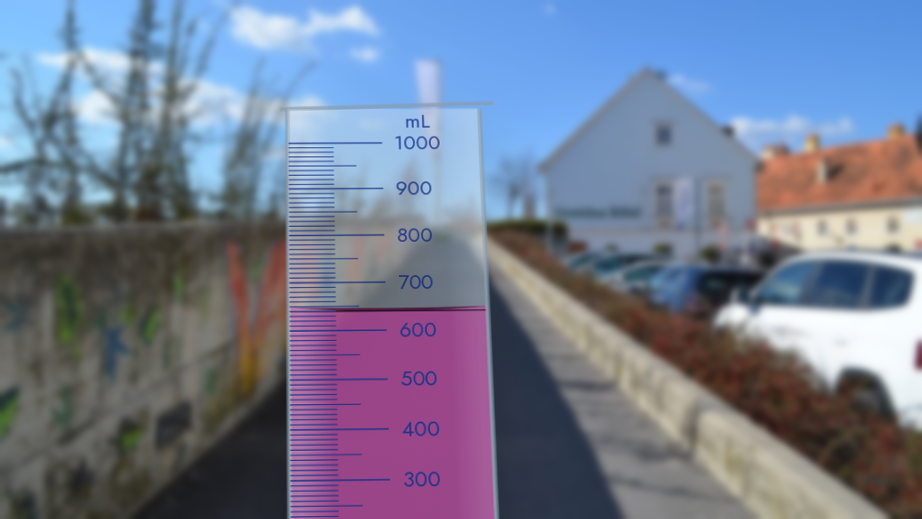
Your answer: 640 mL
